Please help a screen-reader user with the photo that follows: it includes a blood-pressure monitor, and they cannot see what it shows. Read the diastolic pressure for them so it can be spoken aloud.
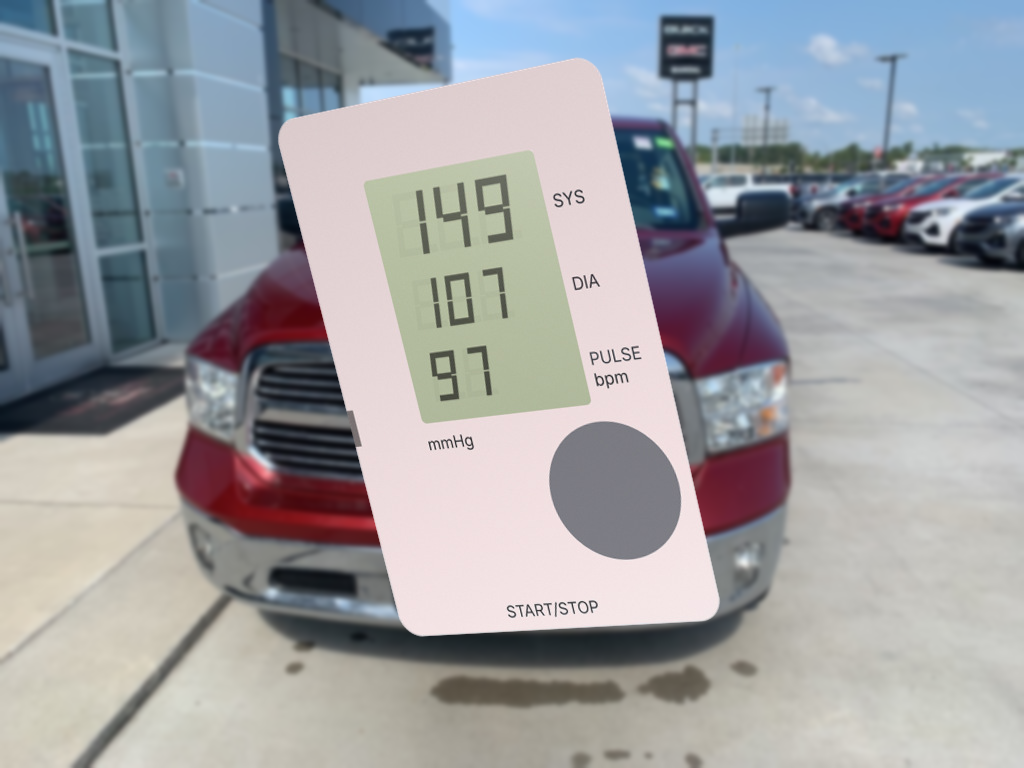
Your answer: 107 mmHg
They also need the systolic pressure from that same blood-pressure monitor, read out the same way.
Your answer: 149 mmHg
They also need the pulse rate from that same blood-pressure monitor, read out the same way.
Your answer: 97 bpm
